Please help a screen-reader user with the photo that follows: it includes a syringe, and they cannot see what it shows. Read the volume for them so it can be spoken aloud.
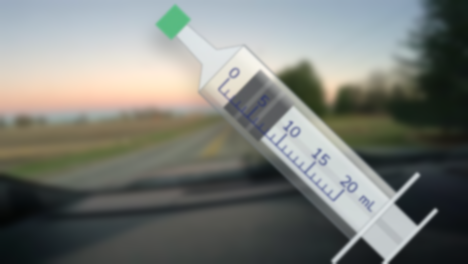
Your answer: 2 mL
